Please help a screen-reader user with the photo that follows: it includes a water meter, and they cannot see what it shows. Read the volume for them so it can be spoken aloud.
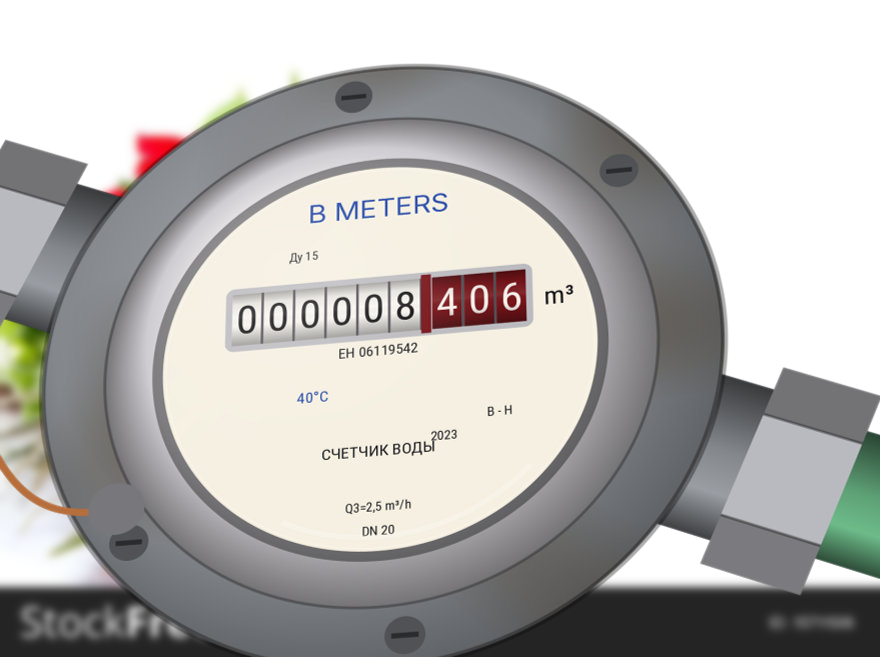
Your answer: 8.406 m³
